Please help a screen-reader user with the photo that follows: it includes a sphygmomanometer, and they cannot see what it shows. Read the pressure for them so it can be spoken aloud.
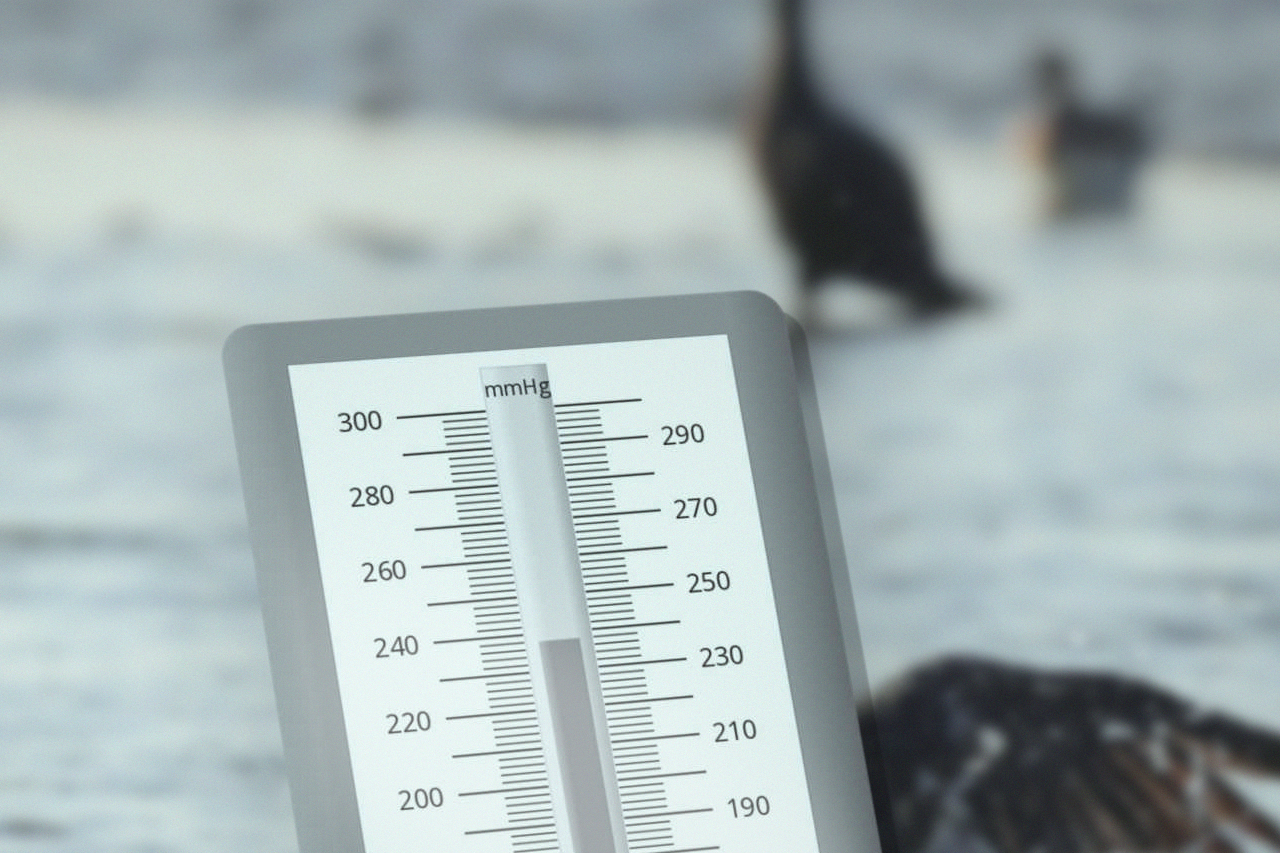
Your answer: 238 mmHg
